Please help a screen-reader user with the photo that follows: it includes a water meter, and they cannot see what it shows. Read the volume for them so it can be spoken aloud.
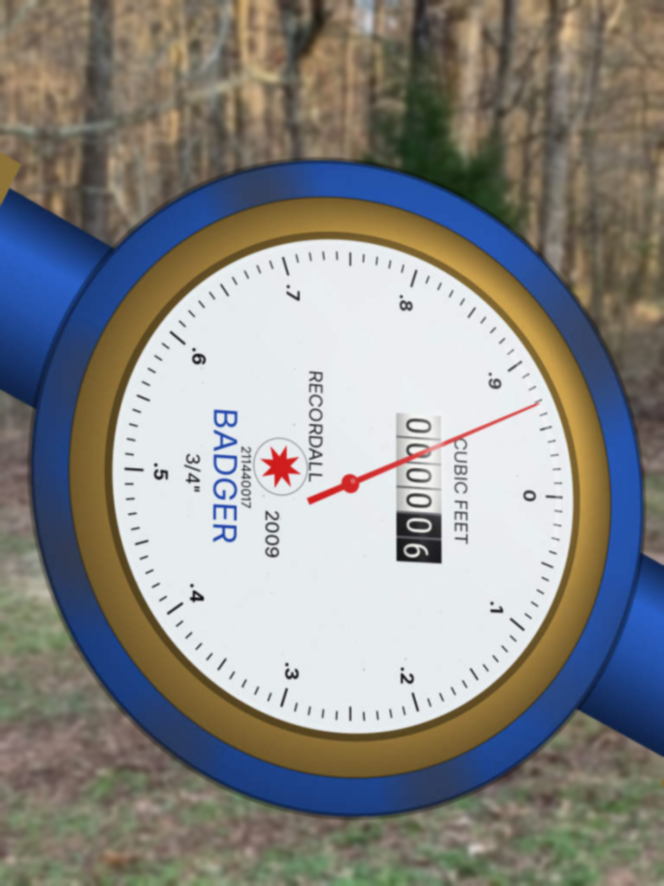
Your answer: 5.93 ft³
